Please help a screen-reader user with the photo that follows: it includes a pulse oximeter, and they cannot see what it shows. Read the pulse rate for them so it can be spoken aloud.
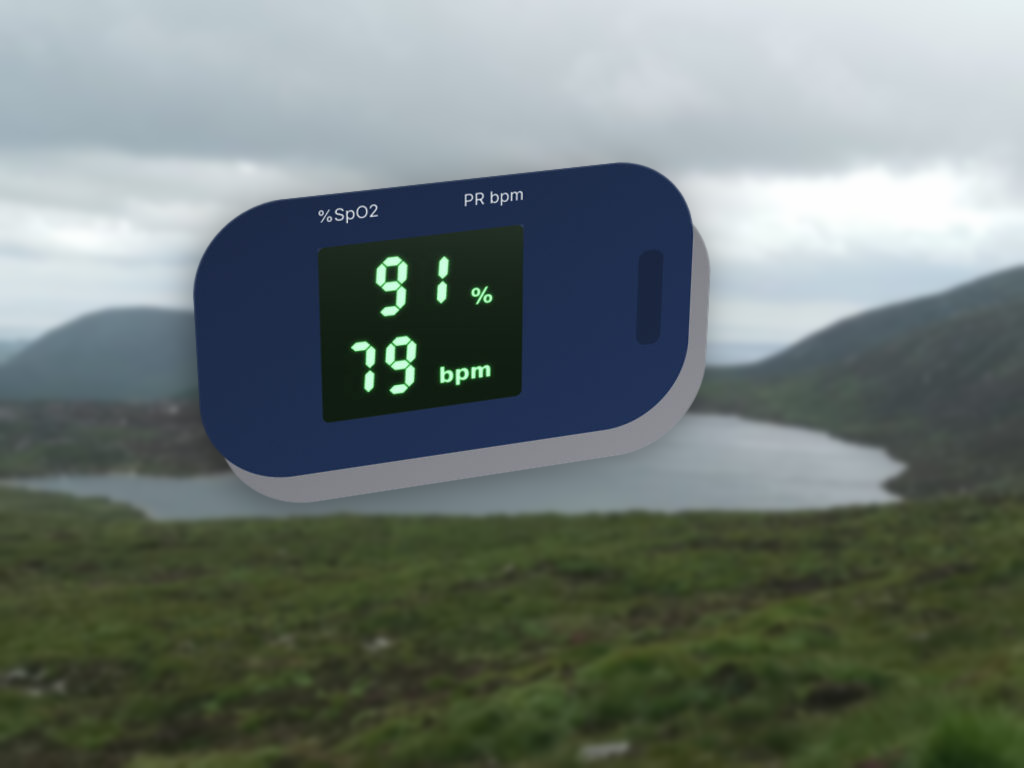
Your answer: 79 bpm
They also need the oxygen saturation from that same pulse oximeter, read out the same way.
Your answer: 91 %
